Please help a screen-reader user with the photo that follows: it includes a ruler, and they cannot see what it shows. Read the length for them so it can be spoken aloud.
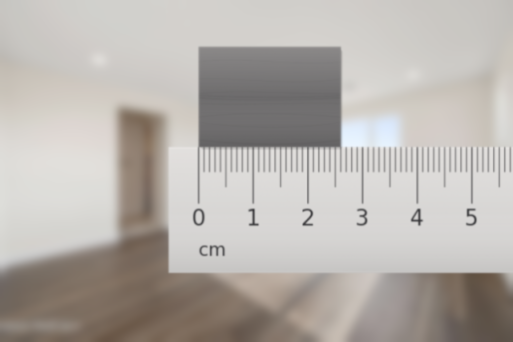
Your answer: 2.6 cm
